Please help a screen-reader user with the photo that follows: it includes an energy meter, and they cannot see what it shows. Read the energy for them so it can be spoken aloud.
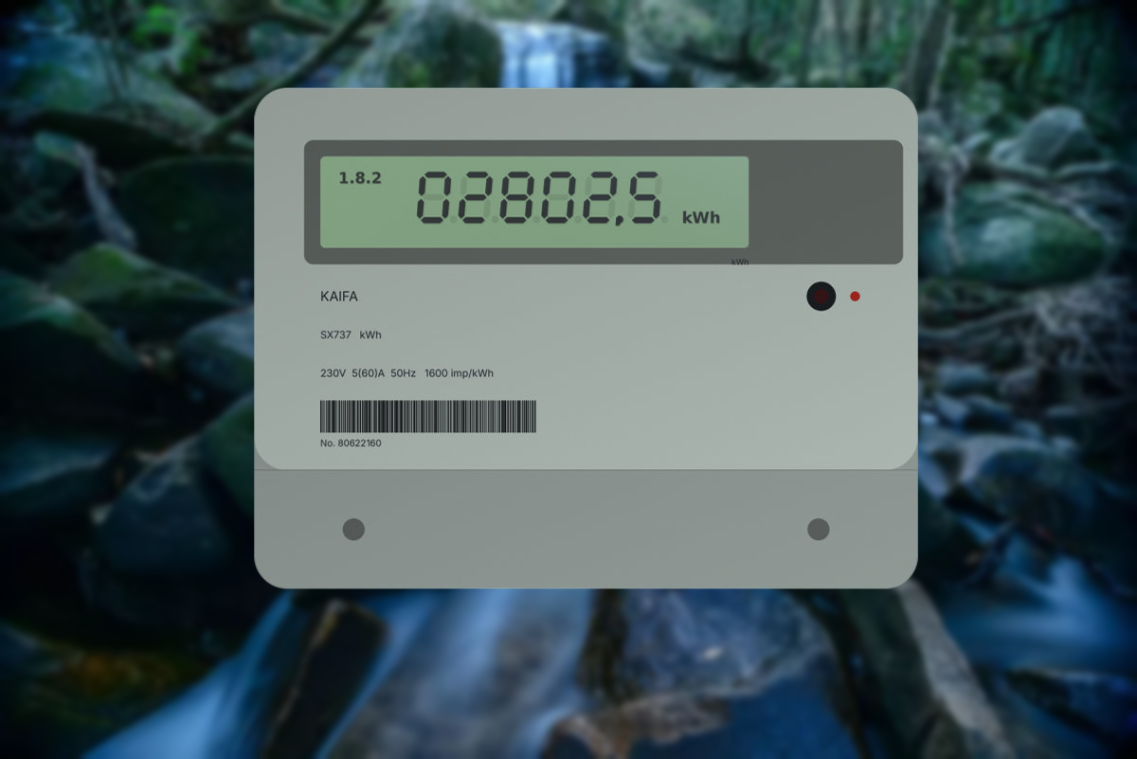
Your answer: 2802.5 kWh
